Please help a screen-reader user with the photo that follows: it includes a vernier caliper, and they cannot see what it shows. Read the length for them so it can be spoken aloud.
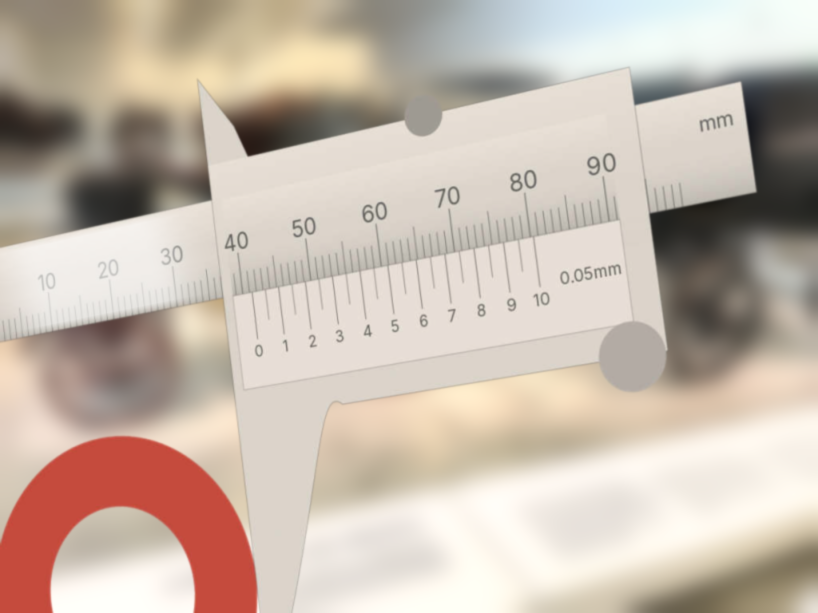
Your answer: 41.4 mm
